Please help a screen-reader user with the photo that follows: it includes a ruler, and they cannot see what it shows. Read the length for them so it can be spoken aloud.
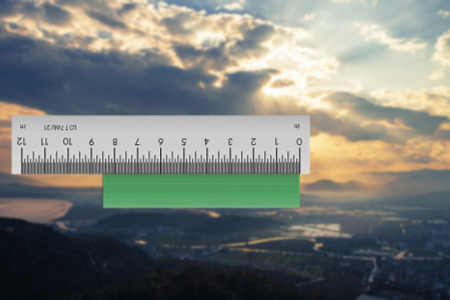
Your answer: 8.5 in
